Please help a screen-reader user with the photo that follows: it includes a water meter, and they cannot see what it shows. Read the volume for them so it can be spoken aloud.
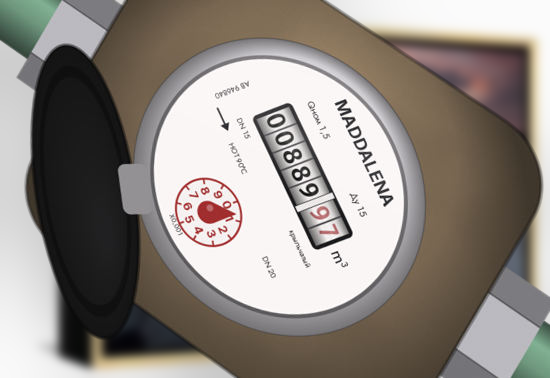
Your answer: 889.970 m³
